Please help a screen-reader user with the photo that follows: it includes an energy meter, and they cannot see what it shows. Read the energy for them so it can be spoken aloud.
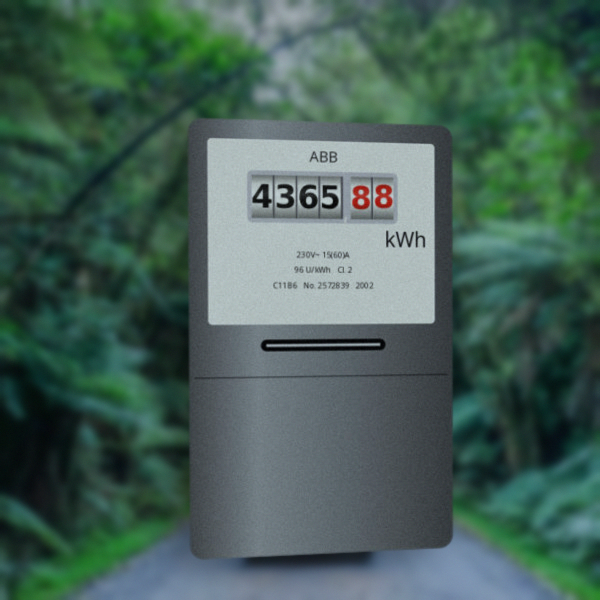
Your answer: 4365.88 kWh
